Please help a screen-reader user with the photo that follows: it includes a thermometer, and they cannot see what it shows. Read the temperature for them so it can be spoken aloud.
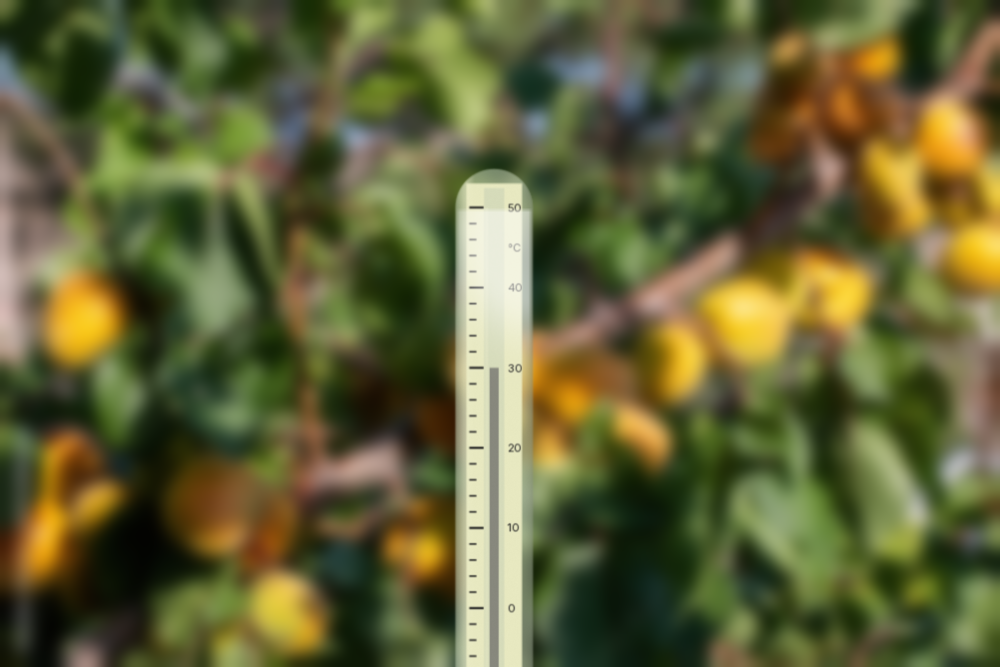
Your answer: 30 °C
